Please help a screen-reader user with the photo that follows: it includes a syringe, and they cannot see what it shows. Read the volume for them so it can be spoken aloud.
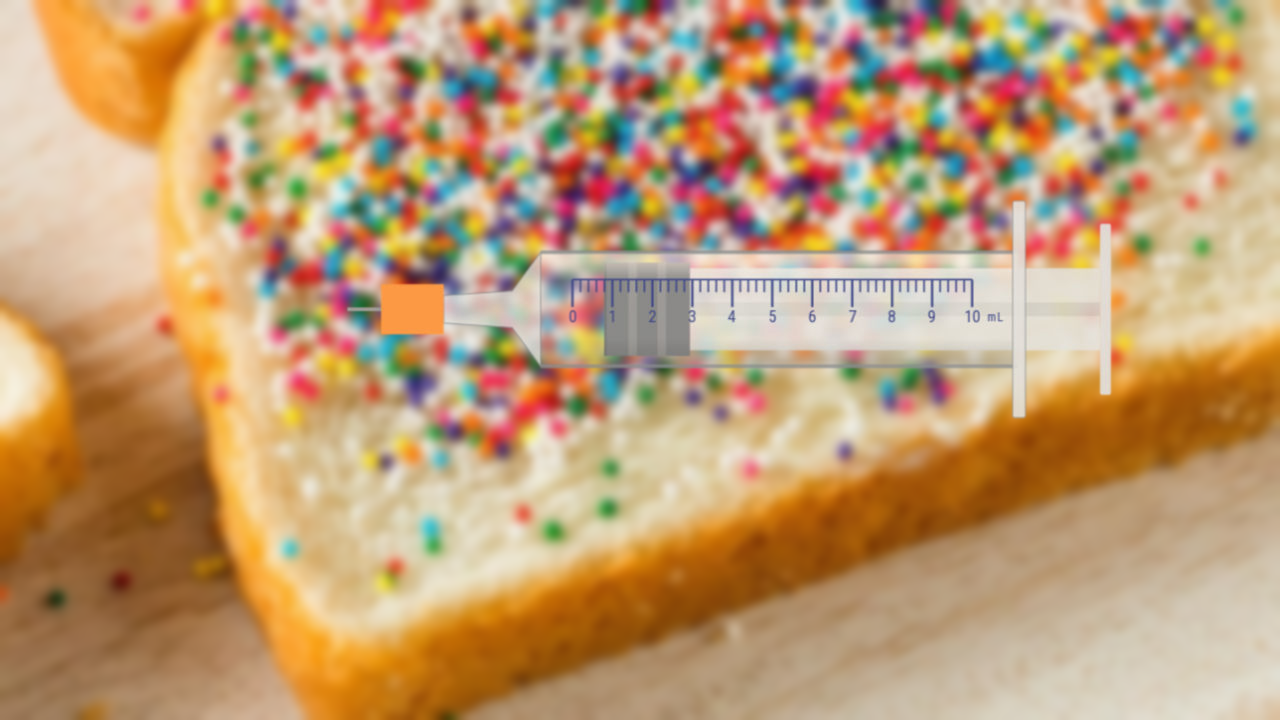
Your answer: 0.8 mL
